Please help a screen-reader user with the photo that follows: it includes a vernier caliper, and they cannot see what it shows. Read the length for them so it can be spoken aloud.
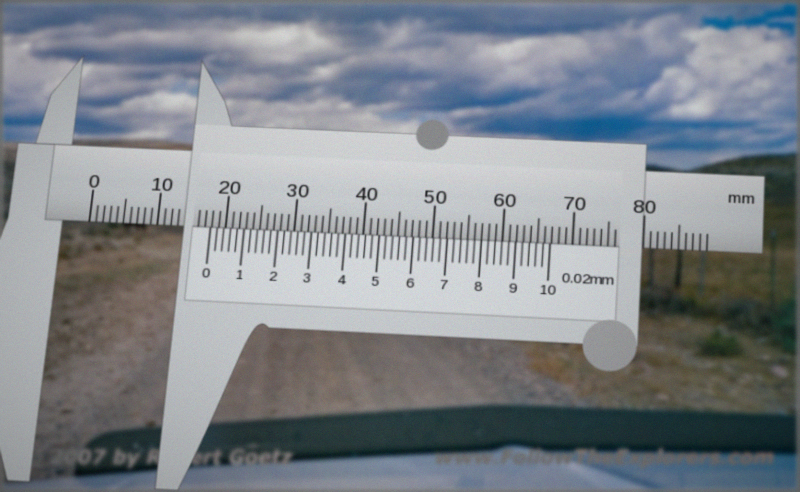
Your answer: 17.8 mm
